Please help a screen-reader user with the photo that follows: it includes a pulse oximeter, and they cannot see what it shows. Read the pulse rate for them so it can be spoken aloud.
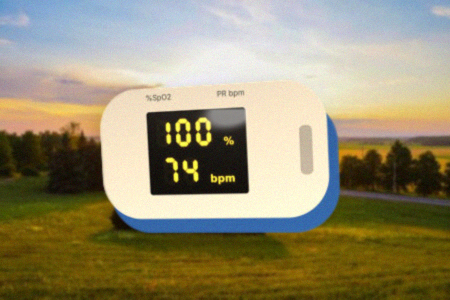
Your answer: 74 bpm
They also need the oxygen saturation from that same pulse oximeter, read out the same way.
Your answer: 100 %
